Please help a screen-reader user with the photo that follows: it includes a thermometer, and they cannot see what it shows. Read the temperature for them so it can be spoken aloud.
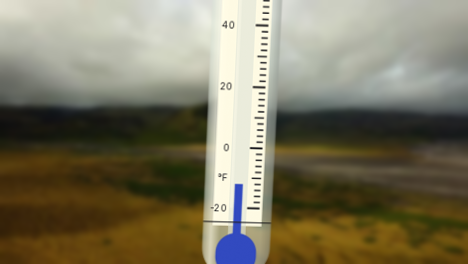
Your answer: -12 °F
